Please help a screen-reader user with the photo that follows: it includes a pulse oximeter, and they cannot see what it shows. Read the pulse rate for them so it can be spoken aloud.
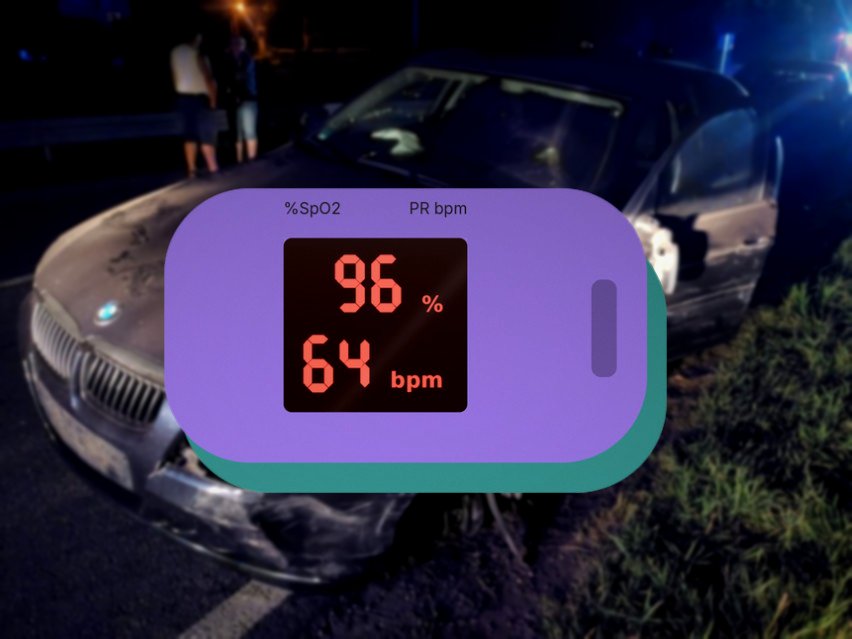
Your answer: 64 bpm
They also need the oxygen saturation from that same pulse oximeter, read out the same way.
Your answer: 96 %
